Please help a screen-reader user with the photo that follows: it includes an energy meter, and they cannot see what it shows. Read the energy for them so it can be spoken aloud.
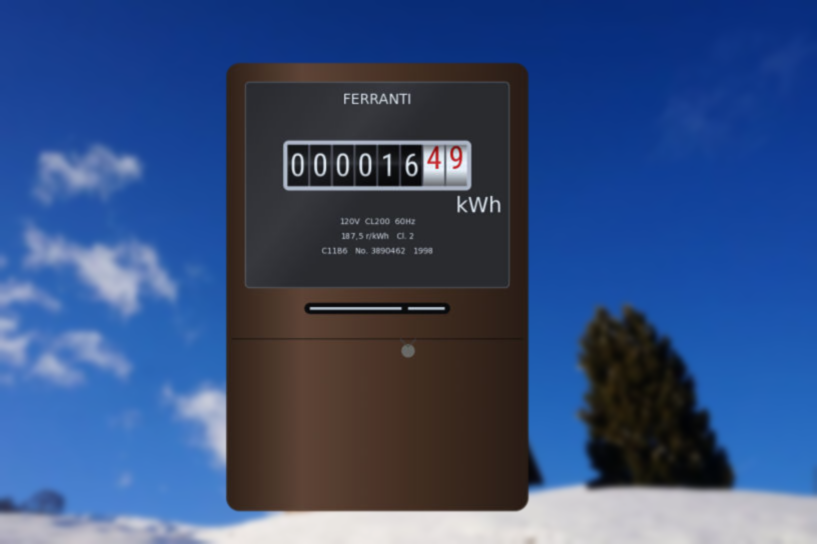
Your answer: 16.49 kWh
